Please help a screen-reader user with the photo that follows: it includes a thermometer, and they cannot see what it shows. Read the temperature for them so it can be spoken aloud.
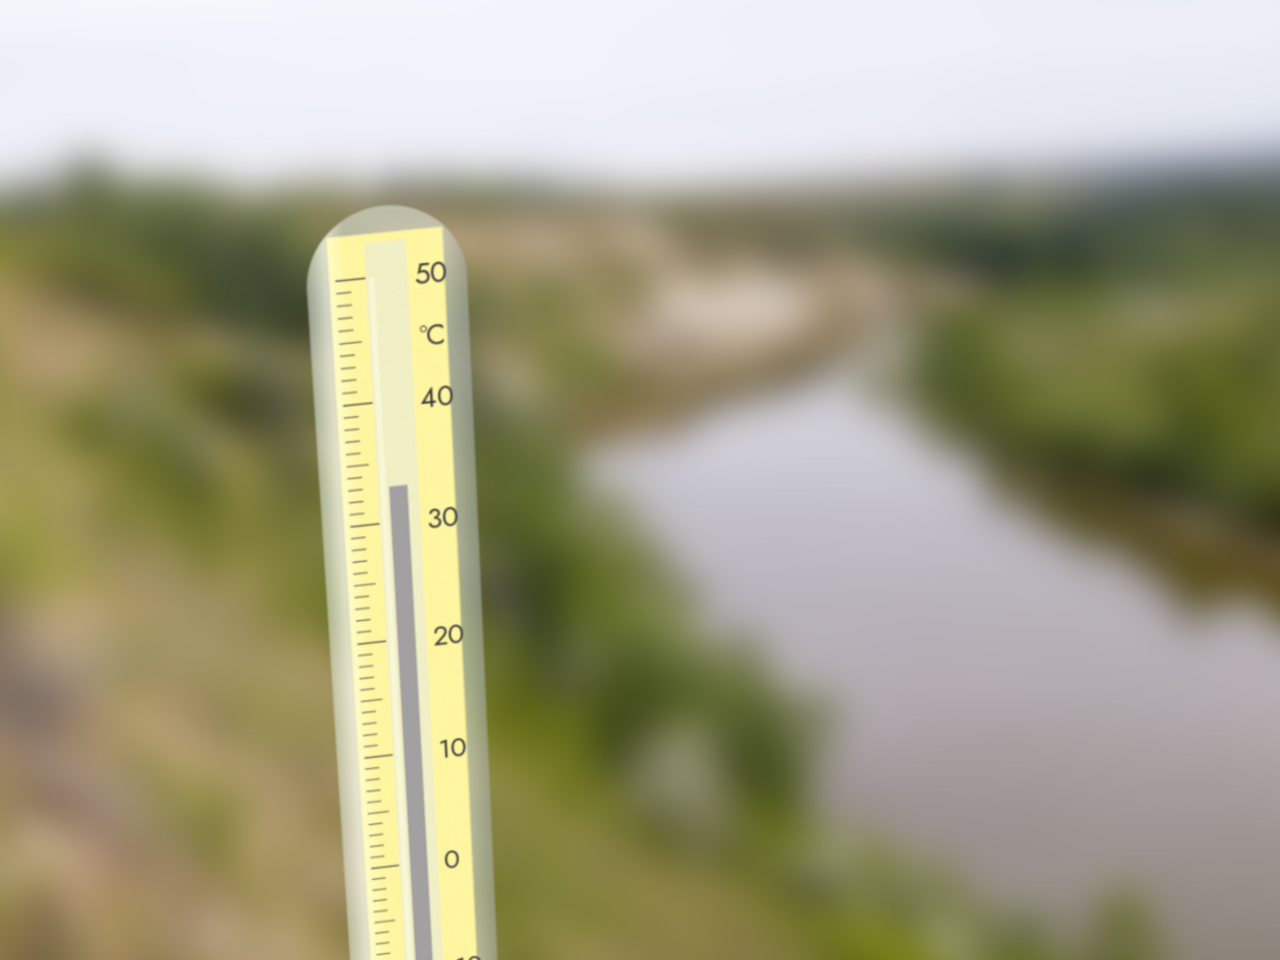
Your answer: 33 °C
